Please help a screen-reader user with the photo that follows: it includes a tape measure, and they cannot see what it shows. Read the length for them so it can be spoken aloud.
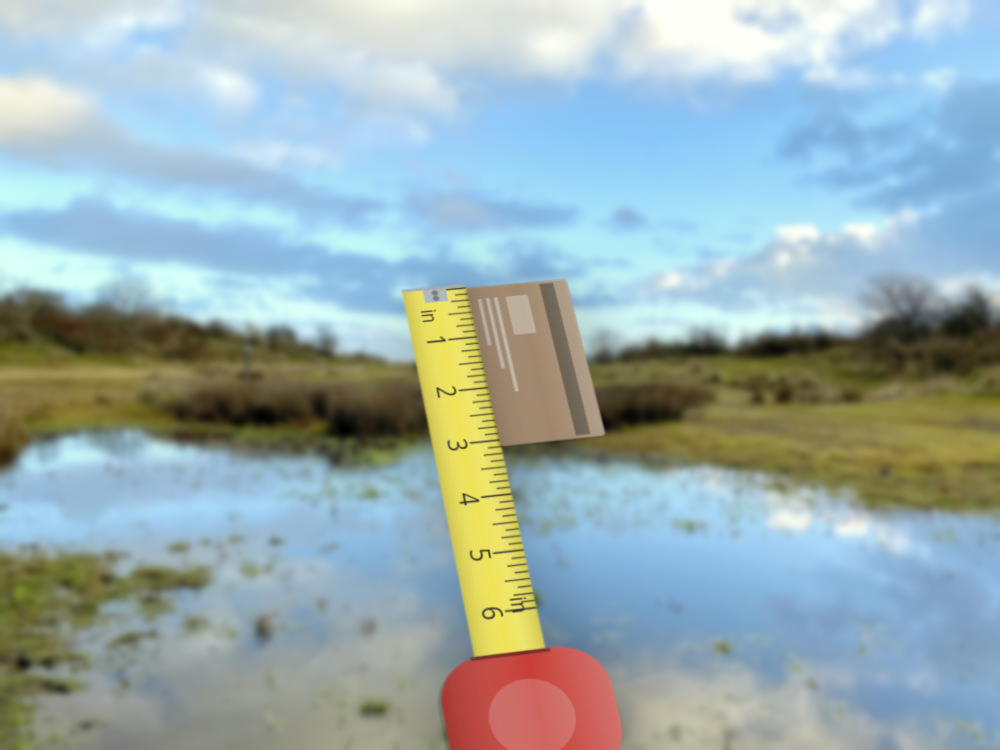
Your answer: 3.125 in
